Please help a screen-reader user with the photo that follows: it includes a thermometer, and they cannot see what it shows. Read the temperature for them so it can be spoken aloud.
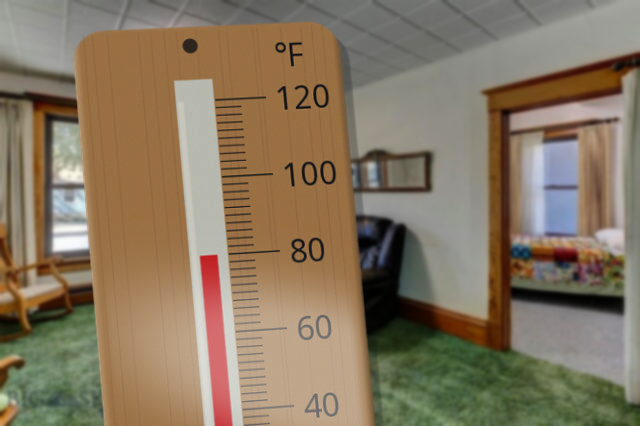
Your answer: 80 °F
